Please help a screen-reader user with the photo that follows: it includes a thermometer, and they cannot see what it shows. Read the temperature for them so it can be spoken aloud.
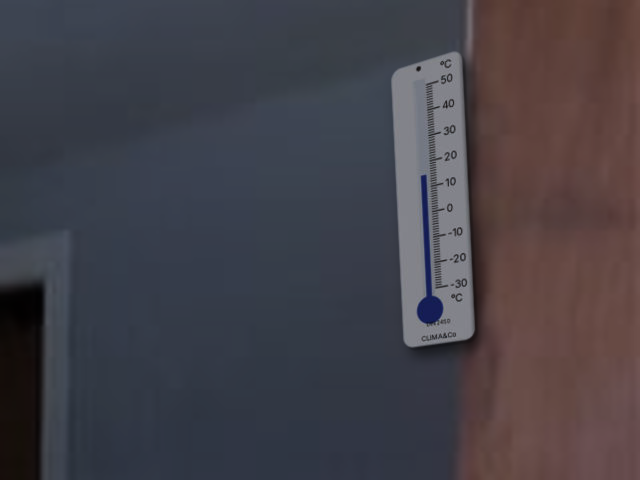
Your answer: 15 °C
